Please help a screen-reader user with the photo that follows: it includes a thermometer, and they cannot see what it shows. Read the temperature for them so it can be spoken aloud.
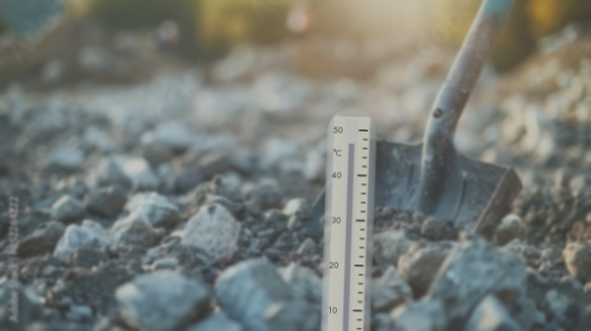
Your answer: 47 °C
